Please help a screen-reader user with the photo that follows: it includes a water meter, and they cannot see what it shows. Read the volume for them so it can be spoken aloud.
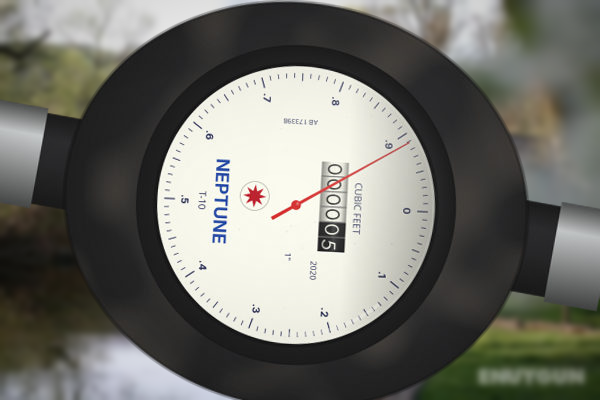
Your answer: 4.91 ft³
